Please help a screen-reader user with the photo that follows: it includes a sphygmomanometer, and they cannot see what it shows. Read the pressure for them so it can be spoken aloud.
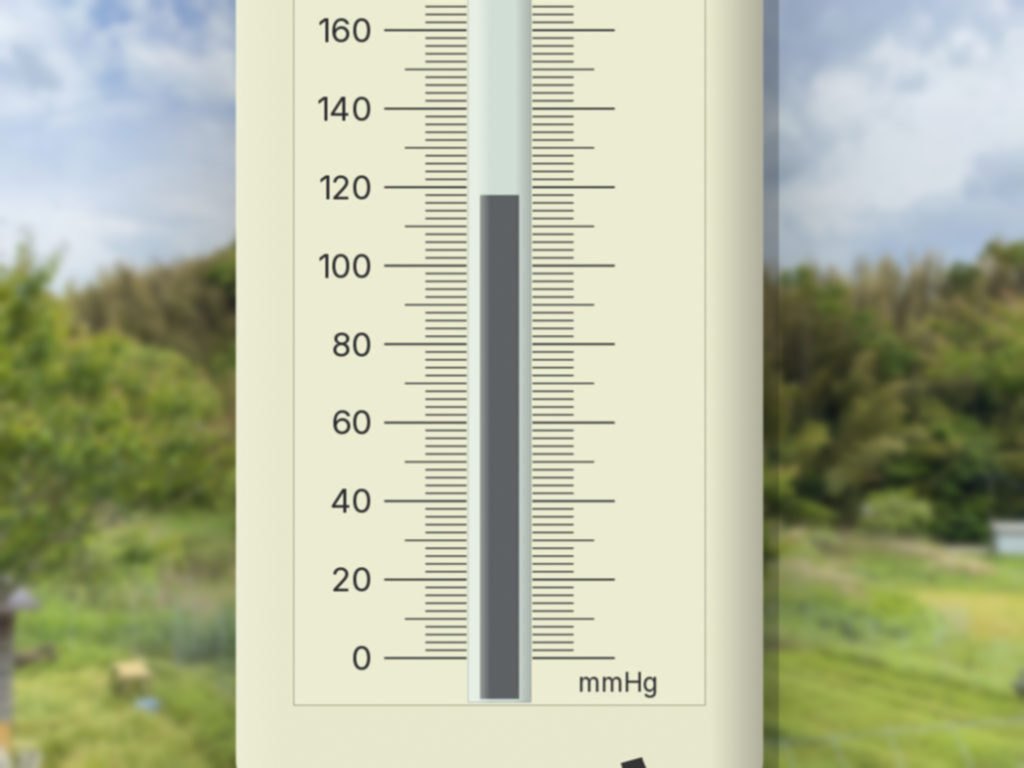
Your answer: 118 mmHg
